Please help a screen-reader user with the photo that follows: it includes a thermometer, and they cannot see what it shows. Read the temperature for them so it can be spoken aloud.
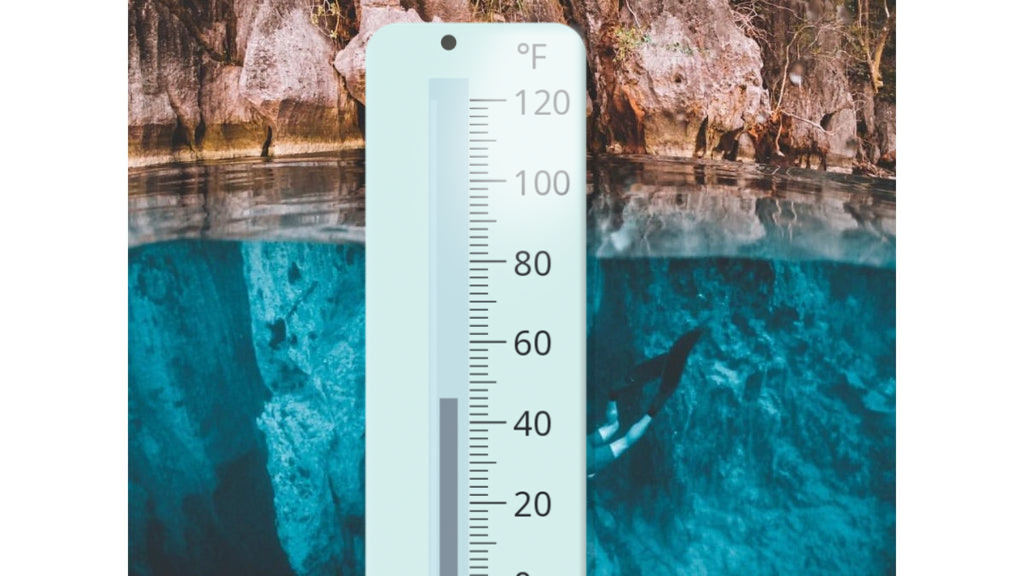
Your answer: 46 °F
